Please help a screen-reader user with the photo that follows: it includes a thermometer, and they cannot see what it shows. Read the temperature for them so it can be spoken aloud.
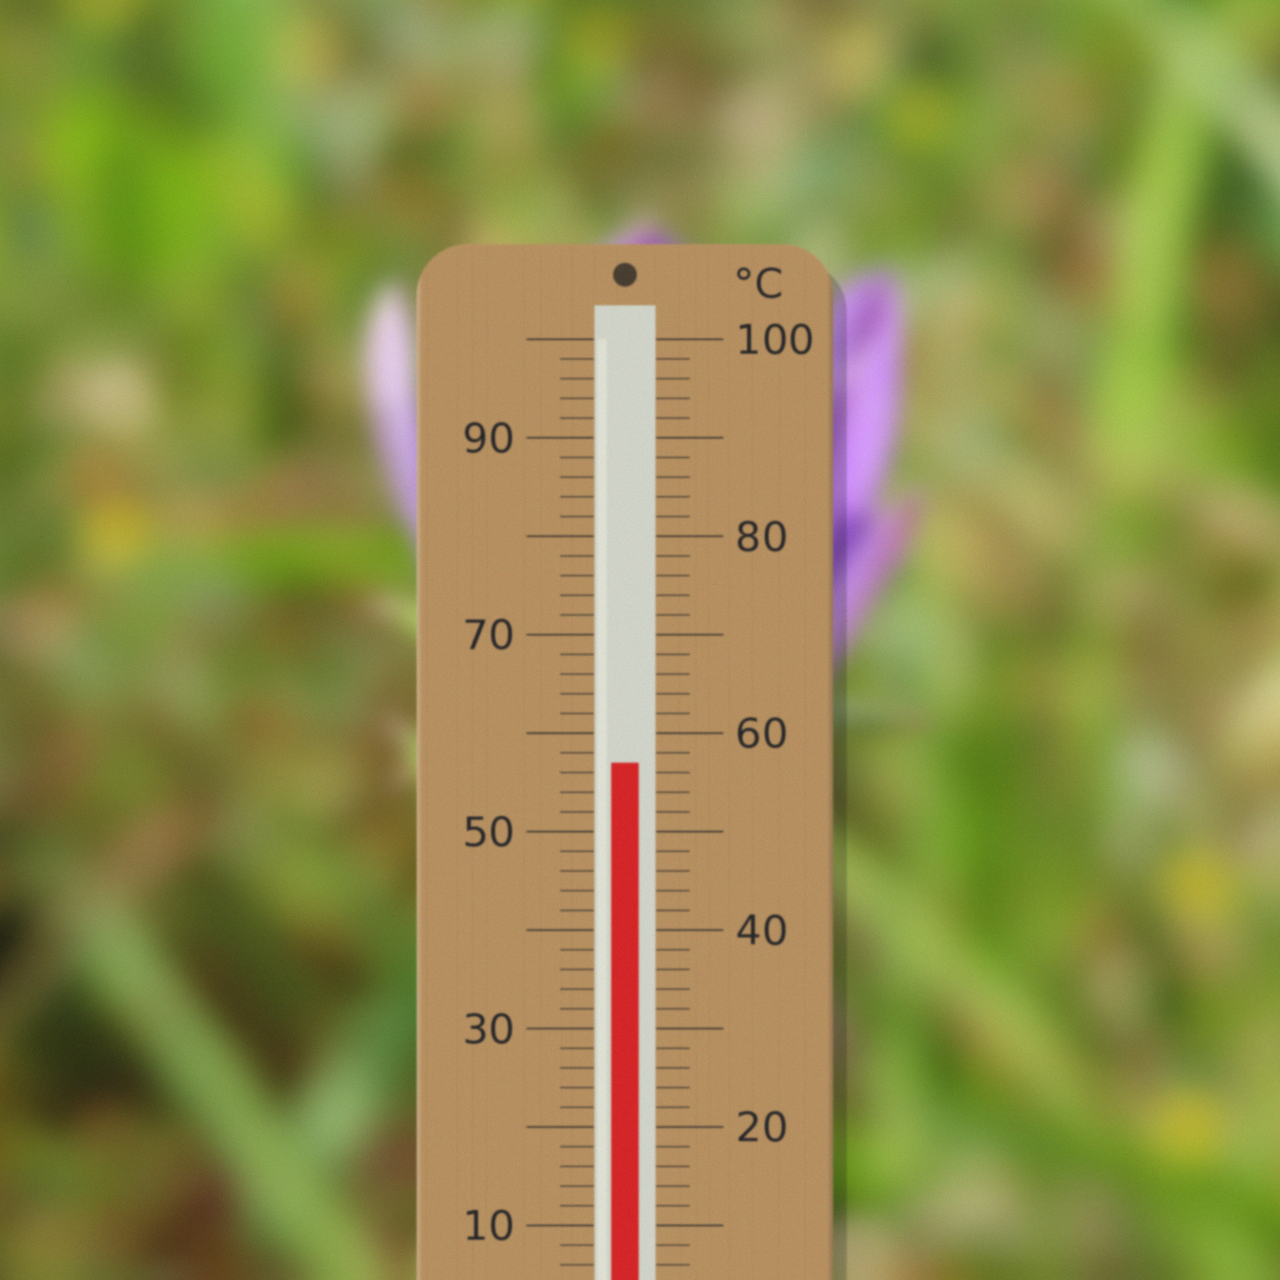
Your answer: 57 °C
